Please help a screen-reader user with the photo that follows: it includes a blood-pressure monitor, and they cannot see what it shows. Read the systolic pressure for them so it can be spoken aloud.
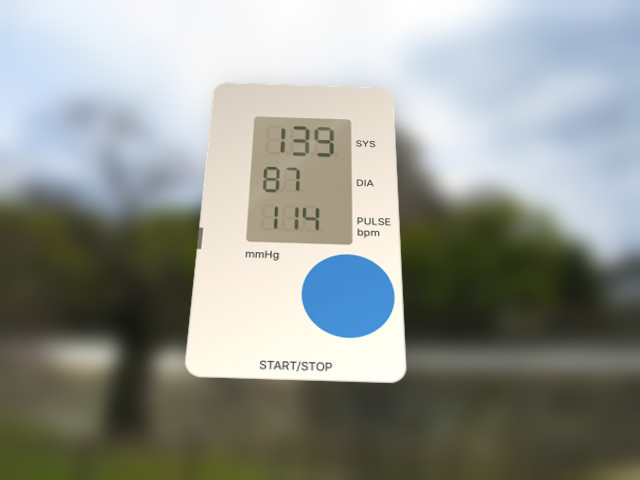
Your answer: 139 mmHg
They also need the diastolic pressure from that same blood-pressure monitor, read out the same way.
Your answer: 87 mmHg
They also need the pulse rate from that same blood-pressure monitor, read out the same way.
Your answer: 114 bpm
